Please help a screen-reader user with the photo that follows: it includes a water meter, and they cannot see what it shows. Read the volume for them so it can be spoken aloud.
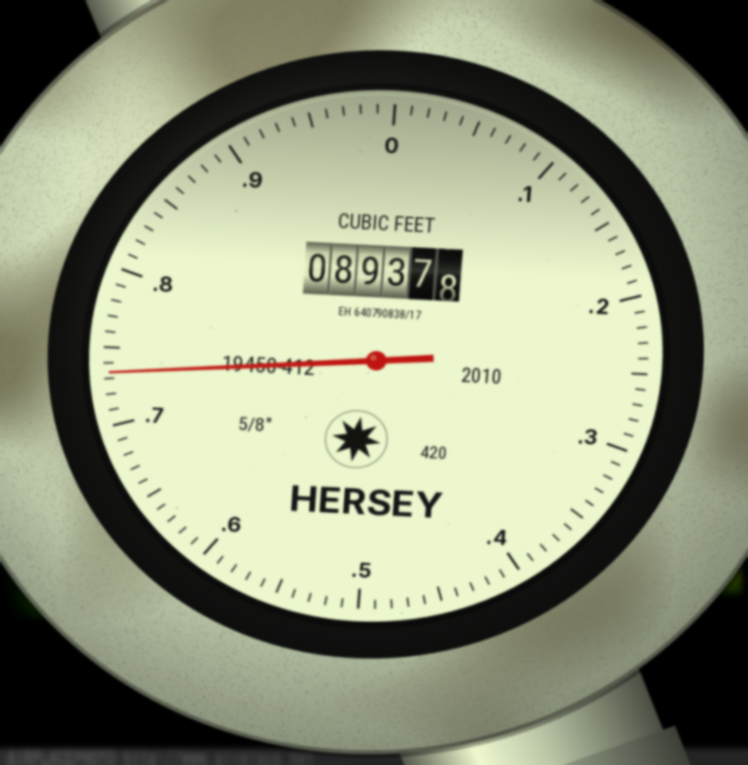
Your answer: 89377.73 ft³
